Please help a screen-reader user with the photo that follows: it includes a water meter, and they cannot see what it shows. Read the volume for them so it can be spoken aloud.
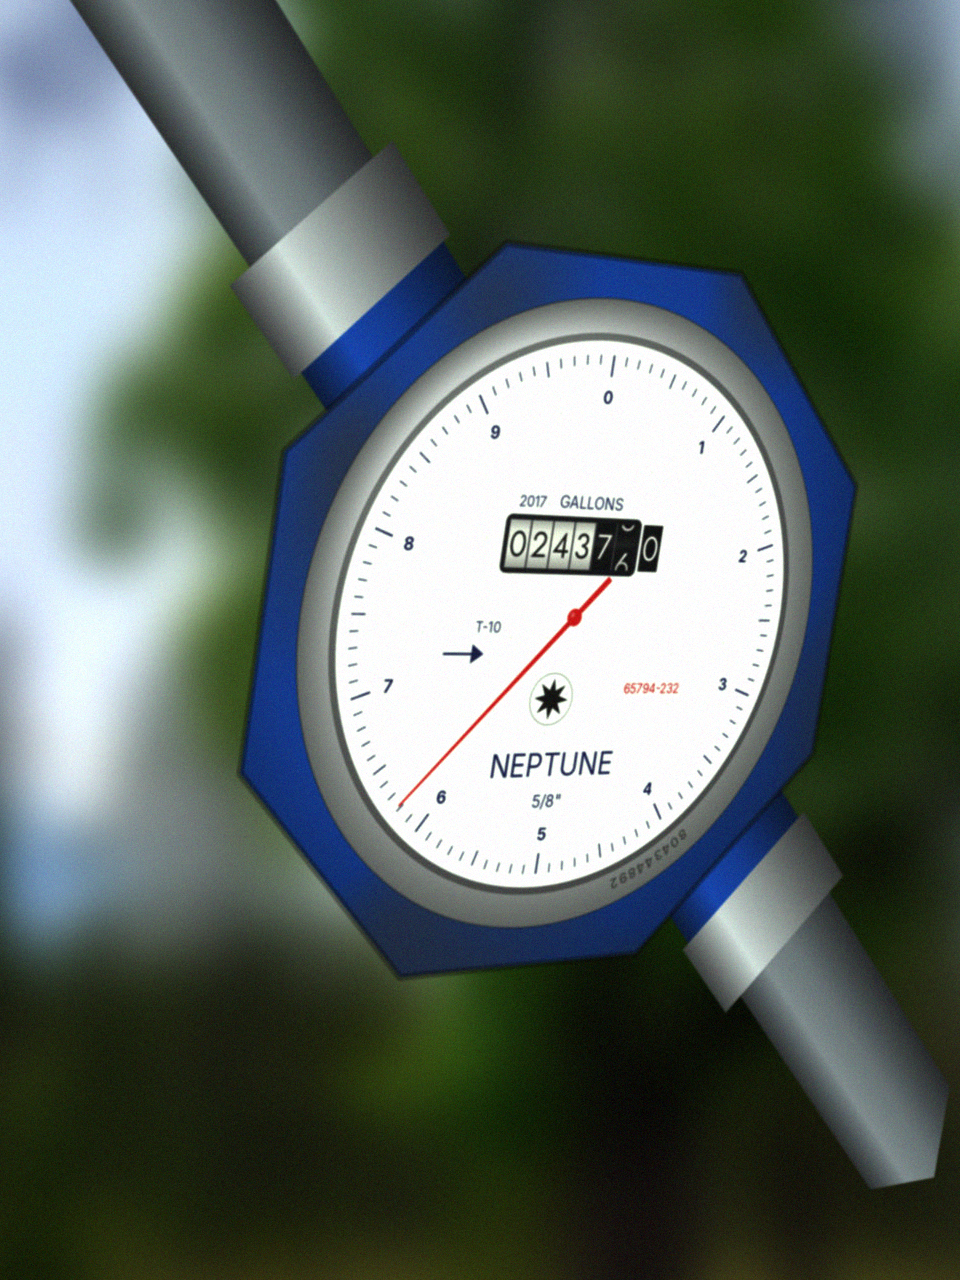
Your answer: 243756.2 gal
